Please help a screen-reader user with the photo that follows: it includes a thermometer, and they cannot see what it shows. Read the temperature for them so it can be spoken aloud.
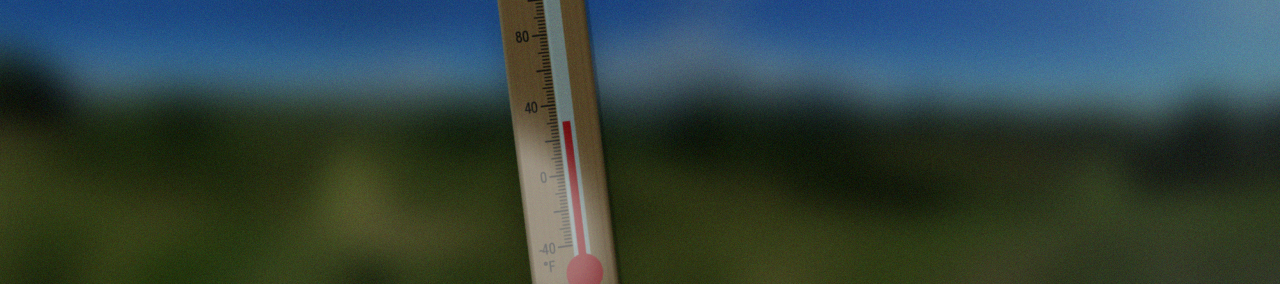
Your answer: 30 °F
